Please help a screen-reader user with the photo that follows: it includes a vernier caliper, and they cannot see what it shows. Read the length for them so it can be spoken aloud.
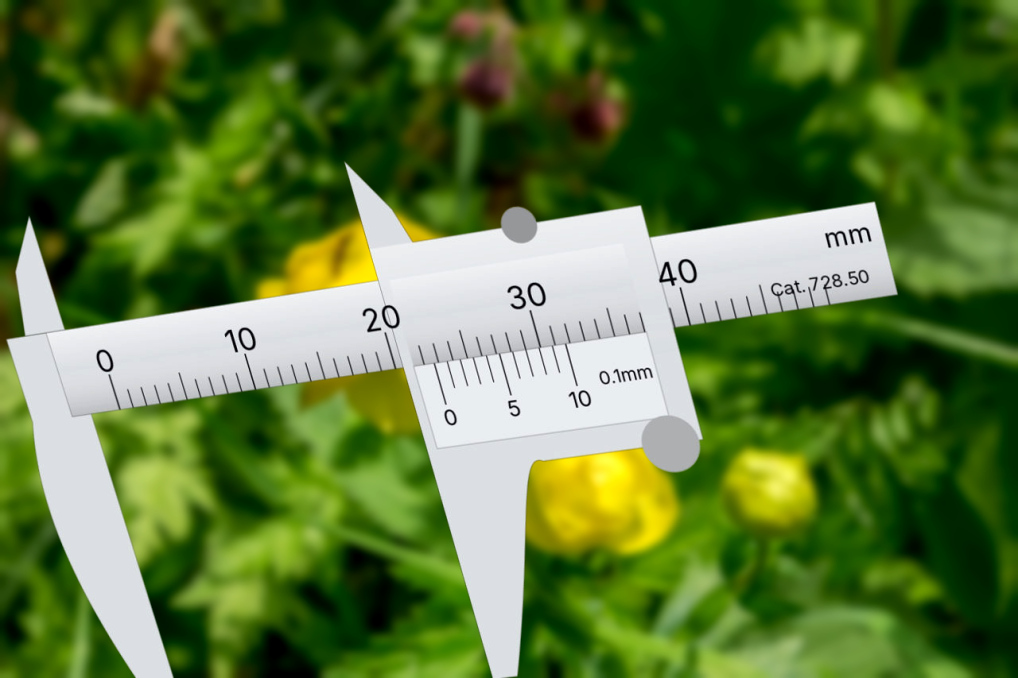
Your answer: 22.7 mm
